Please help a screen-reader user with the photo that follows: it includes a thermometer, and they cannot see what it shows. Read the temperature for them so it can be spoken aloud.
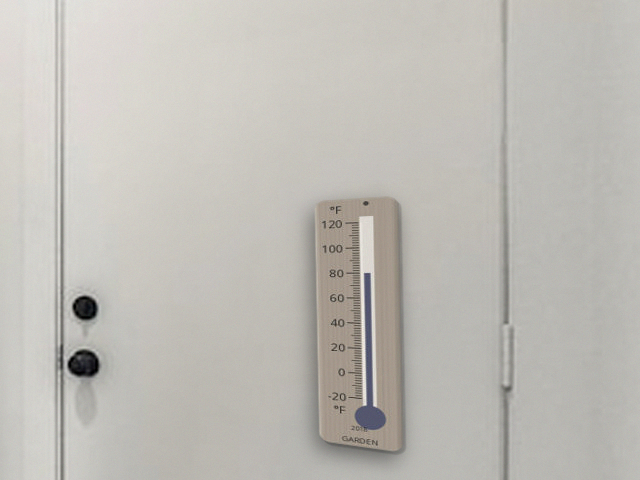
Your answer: 80 °F
